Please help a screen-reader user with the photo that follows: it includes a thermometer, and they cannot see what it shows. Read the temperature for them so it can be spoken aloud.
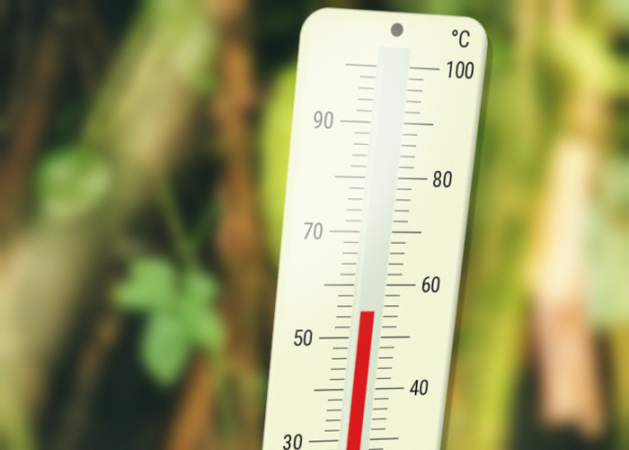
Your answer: 55 °C
